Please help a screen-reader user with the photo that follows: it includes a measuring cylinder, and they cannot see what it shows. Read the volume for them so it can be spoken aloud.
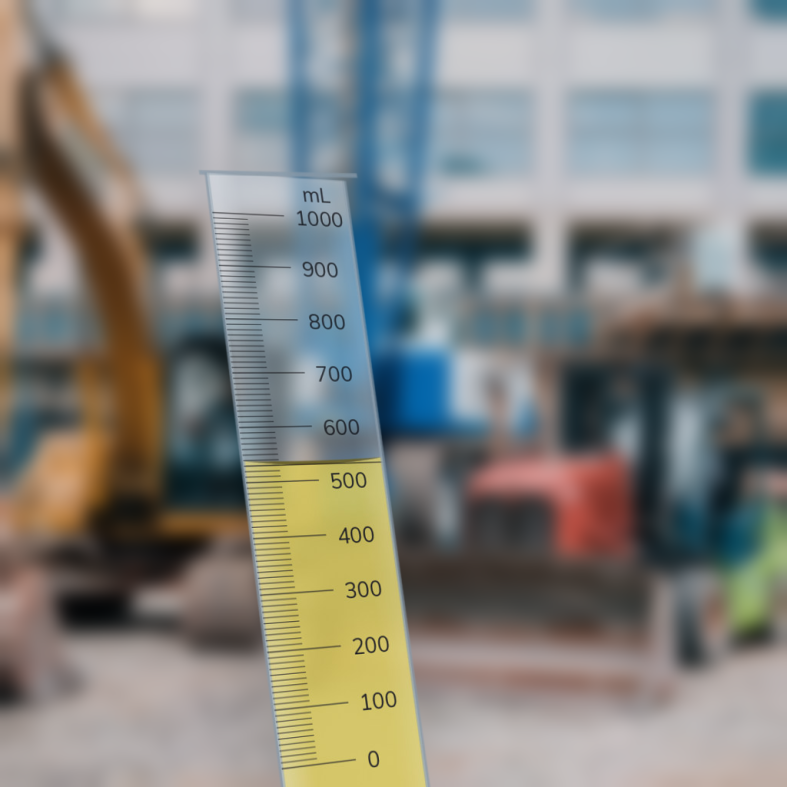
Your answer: 530 mL
